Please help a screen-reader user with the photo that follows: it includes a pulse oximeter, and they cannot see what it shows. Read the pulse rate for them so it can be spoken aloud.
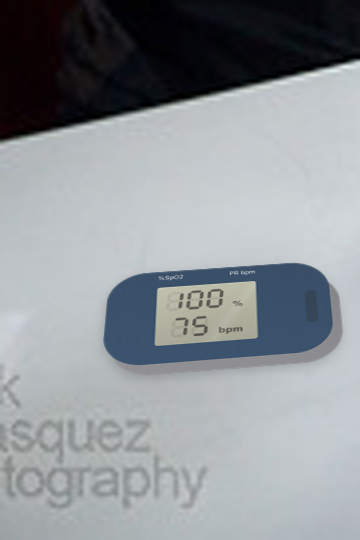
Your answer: 75 bpm
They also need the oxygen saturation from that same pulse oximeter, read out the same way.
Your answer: 100 %
